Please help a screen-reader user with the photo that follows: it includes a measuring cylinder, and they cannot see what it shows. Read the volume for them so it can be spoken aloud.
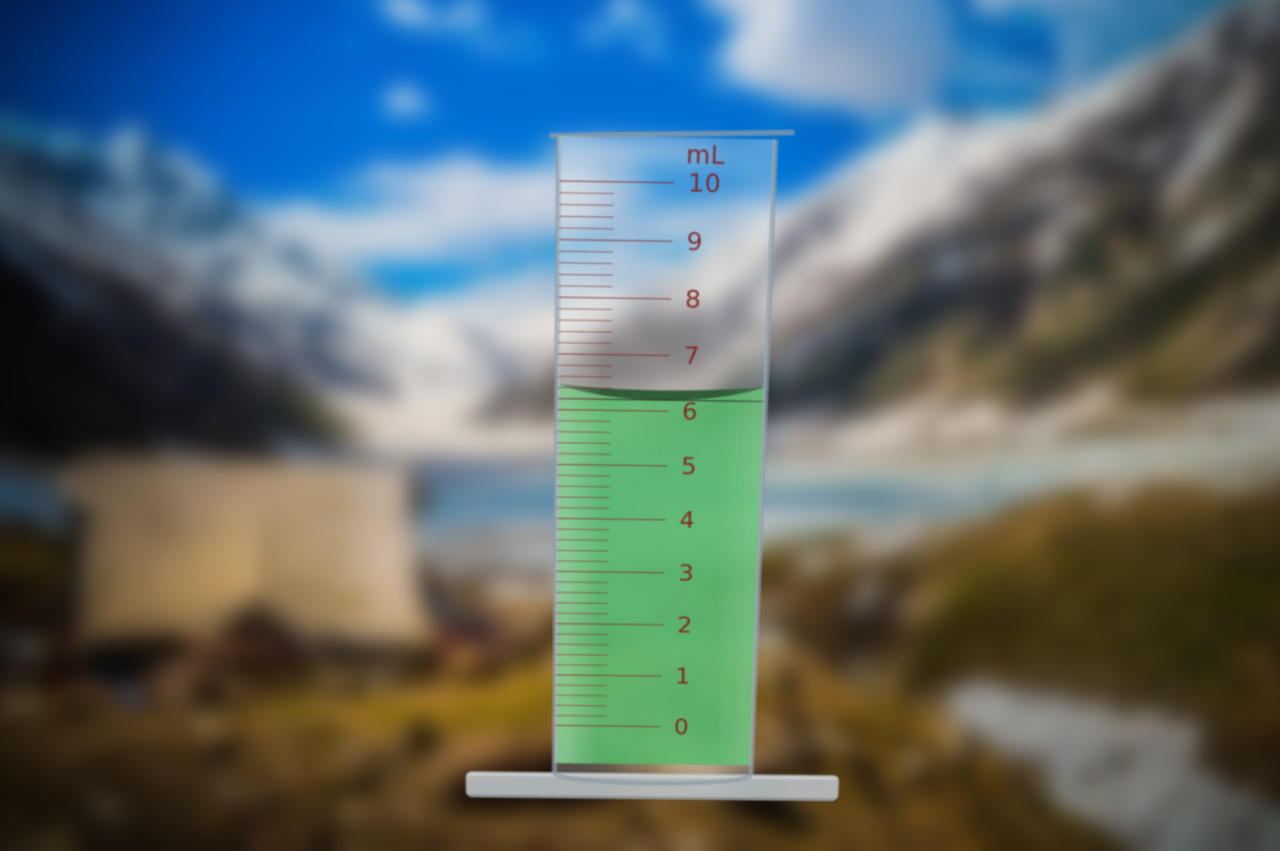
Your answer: 6.2 mL
